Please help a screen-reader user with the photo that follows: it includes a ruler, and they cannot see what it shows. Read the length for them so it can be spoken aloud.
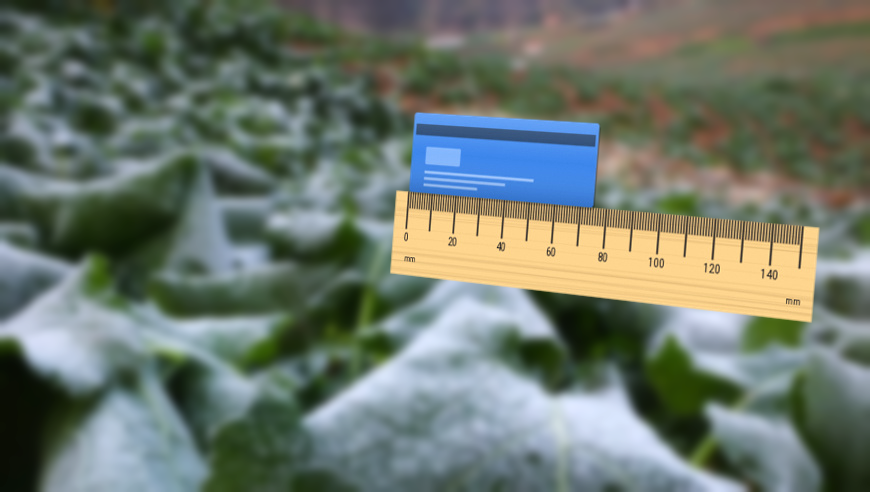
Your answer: 75 mm
